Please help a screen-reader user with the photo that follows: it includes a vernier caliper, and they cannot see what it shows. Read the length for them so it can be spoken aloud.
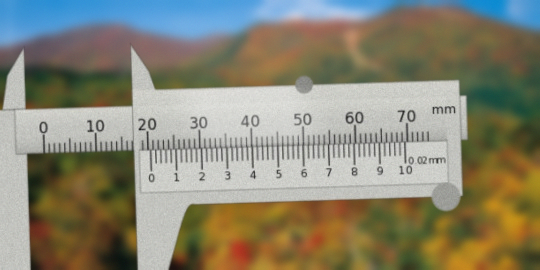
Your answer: 20.5 mm
